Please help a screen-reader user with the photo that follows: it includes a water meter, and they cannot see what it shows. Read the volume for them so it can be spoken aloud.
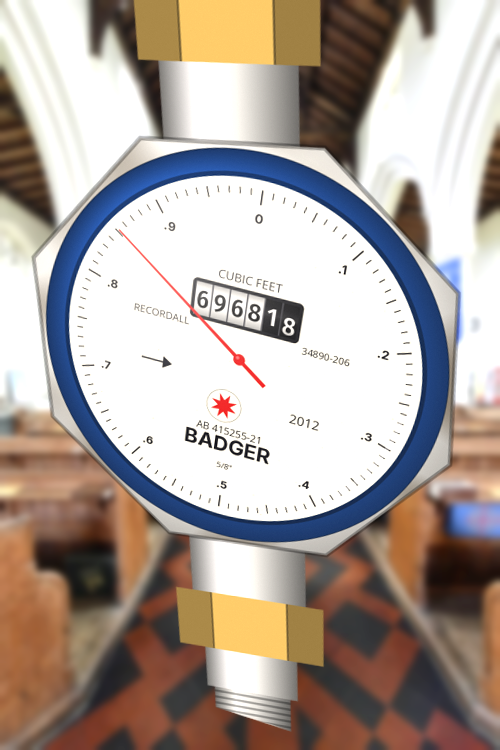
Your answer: 696817.85 ft³
